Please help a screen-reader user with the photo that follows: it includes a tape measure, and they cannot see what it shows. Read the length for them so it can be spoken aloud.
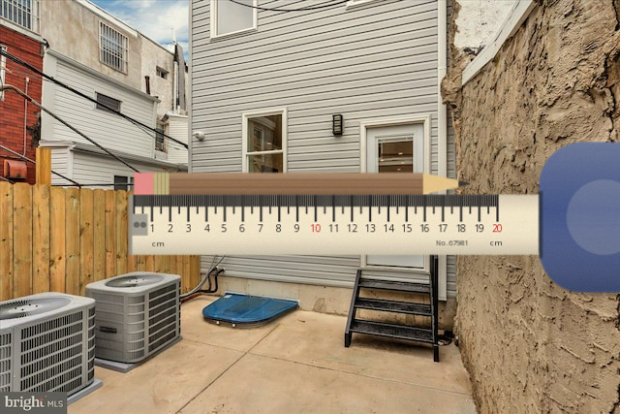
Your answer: 18.5 cm
